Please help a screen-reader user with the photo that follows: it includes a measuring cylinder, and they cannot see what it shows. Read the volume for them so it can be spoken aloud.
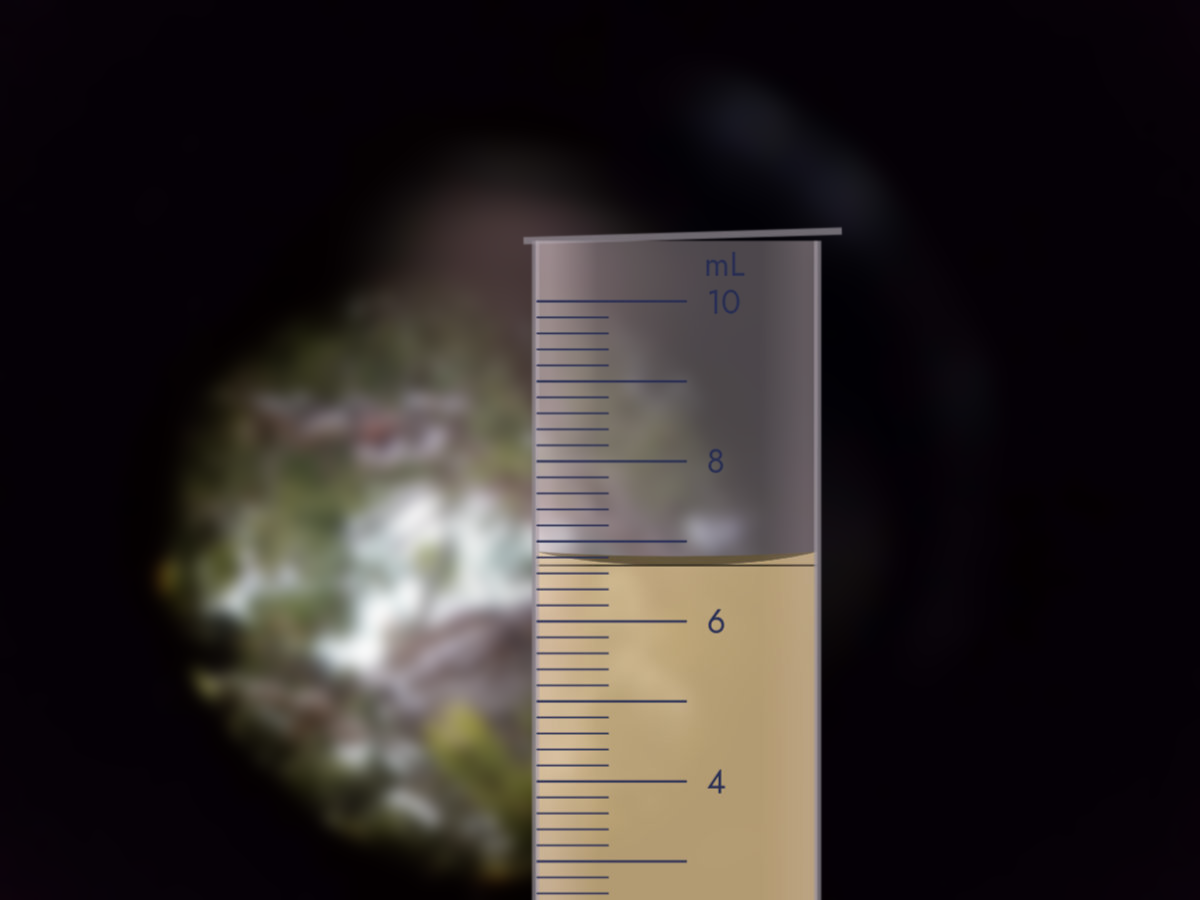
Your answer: 6.7 mL
